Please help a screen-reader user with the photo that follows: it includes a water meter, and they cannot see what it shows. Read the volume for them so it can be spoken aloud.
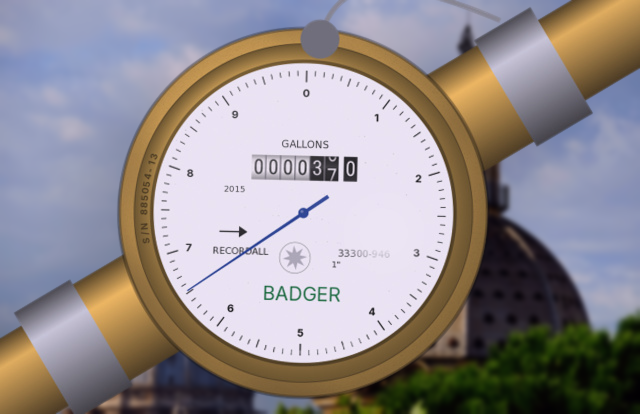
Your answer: 366.5 gal
